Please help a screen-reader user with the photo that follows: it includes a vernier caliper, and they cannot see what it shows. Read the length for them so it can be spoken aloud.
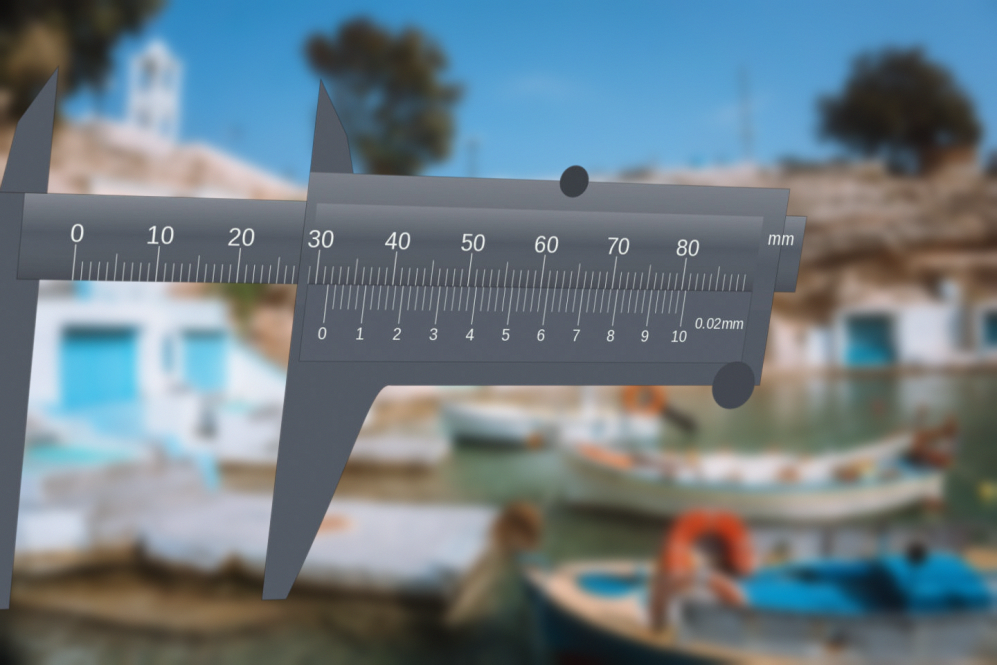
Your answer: 31.6 mm
